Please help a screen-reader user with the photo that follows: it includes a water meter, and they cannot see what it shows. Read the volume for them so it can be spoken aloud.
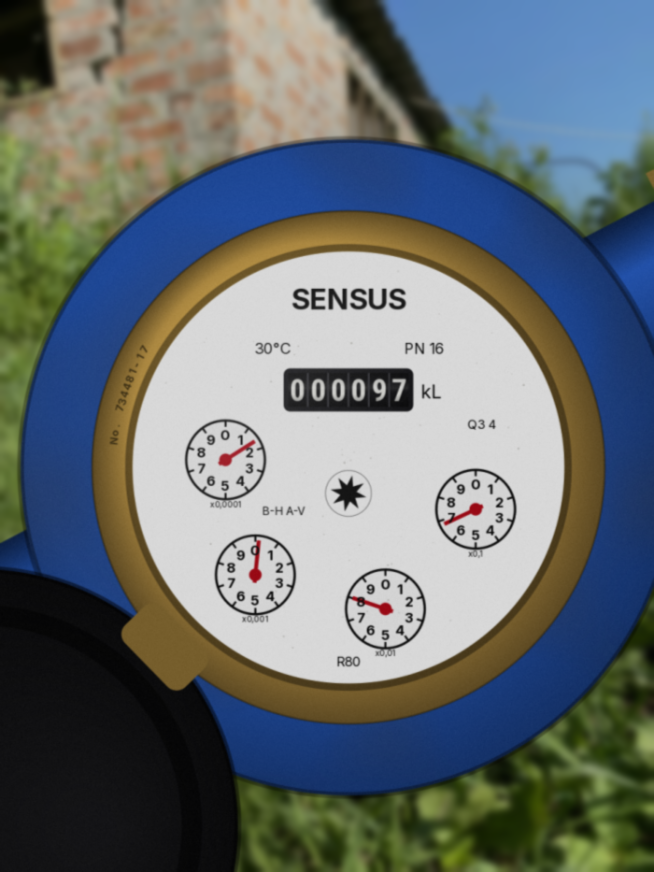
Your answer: 97.6801 kL
